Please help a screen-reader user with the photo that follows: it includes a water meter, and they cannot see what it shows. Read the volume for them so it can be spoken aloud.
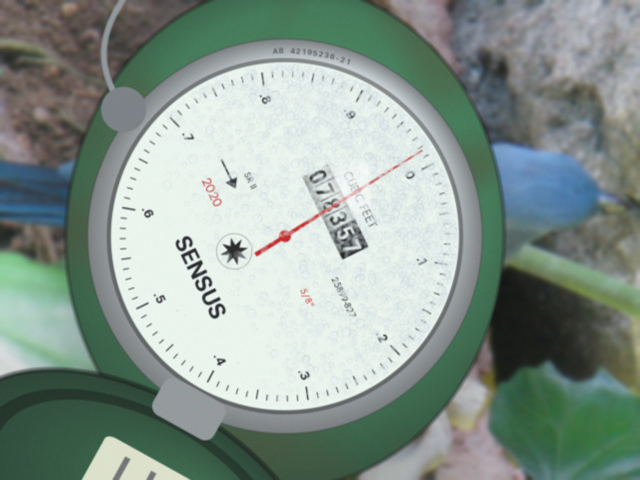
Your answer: 78356.98 ft³
